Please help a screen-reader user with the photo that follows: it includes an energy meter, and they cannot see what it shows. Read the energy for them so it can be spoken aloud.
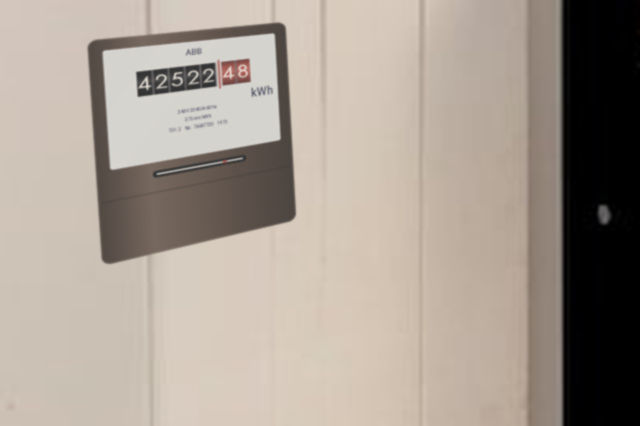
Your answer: 42522.48 kWh
